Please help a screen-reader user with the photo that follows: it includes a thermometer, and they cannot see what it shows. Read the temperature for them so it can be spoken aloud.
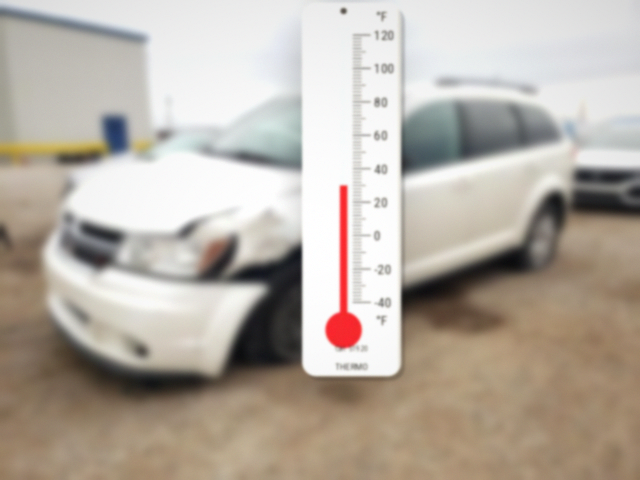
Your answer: 30 °F
